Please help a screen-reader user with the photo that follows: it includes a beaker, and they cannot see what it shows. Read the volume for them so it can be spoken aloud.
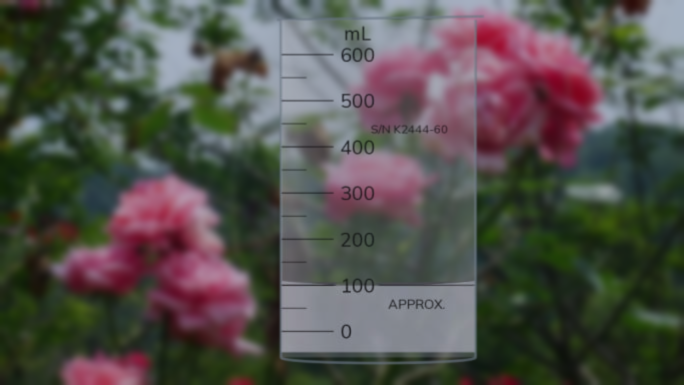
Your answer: 100 mL
